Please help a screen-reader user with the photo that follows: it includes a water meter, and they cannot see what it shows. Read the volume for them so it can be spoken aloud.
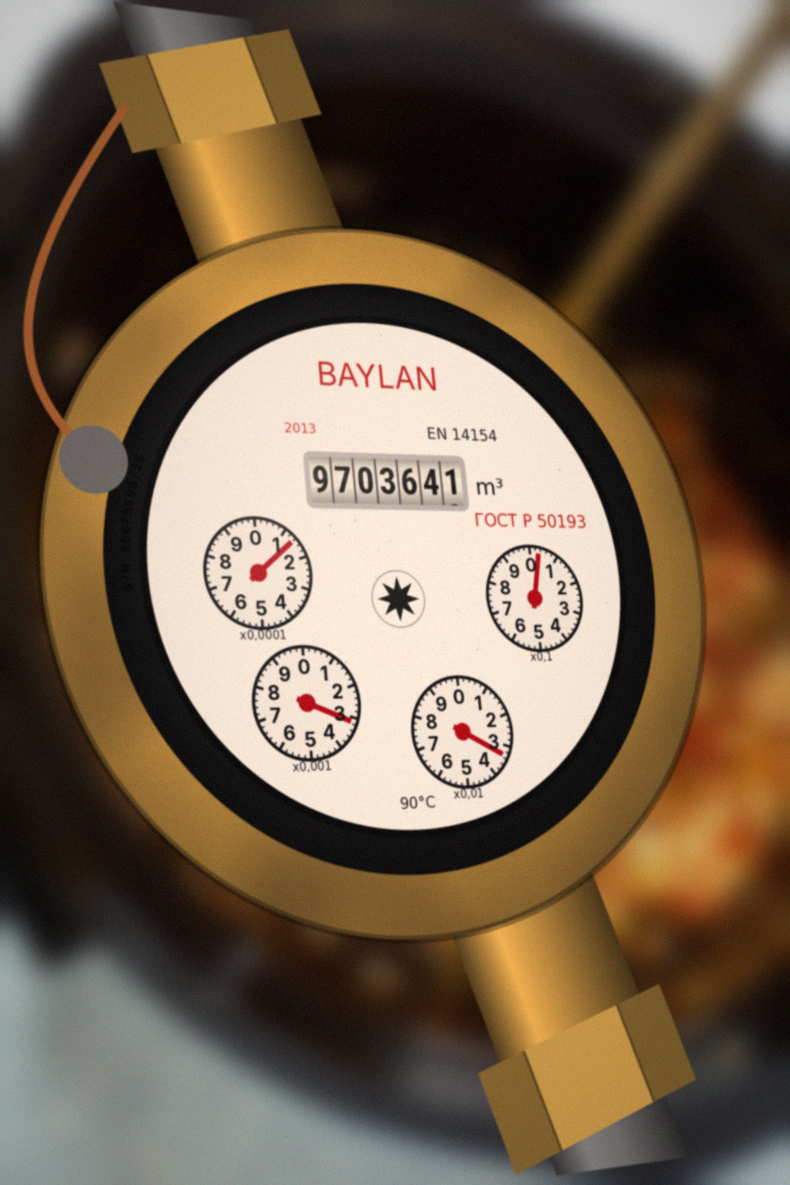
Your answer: 9703641.0331 m³
